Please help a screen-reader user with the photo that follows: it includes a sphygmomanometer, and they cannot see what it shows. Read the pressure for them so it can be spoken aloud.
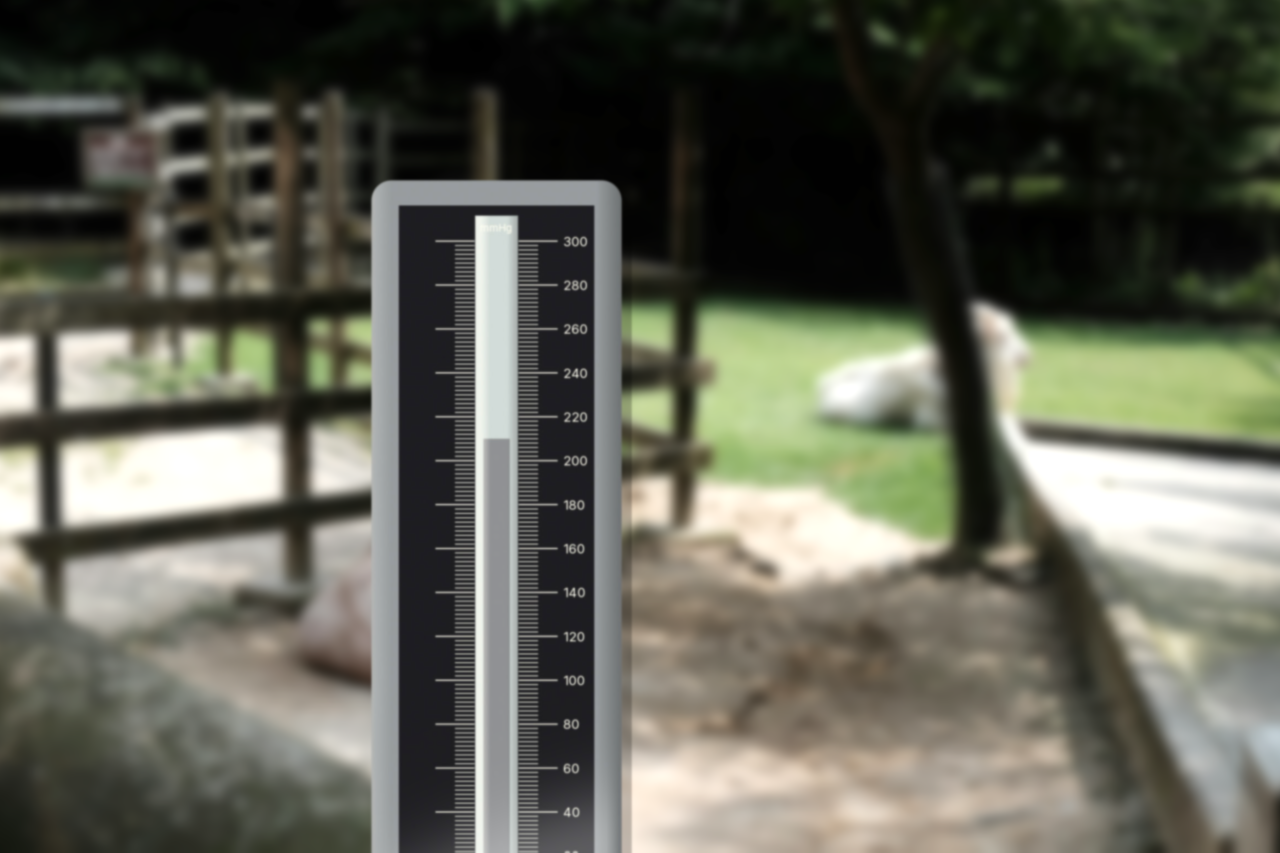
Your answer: 210 mmHg
